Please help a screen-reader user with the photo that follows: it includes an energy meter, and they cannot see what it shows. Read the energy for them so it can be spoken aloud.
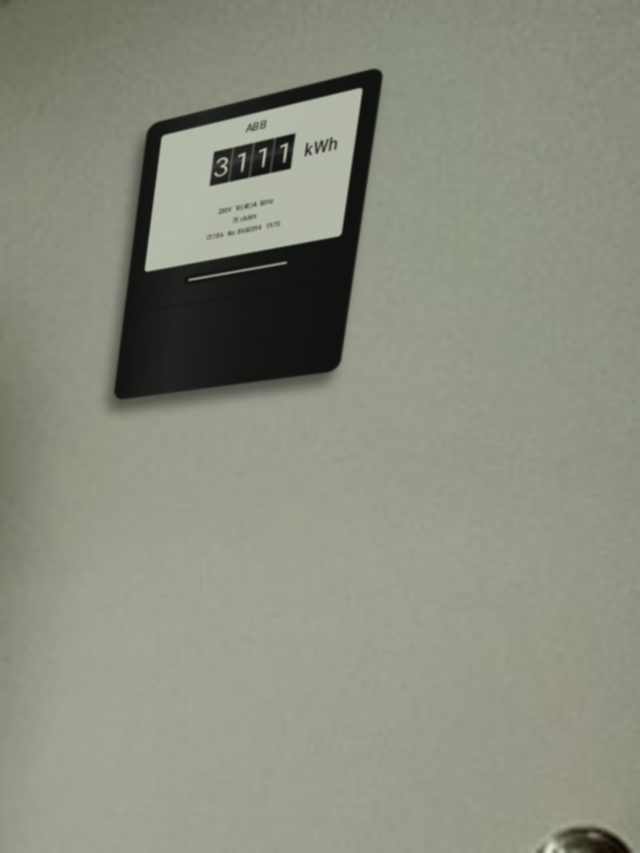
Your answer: 3111 kWh
